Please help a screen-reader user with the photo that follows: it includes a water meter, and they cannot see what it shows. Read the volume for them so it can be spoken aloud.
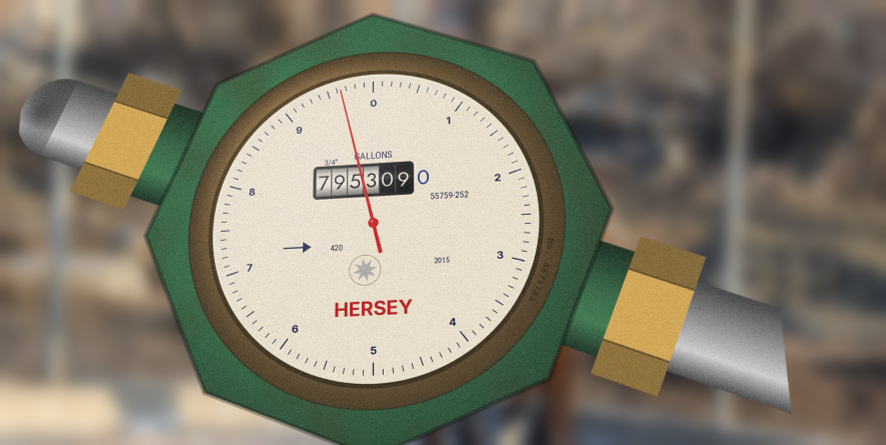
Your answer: 7953089.6 gal
